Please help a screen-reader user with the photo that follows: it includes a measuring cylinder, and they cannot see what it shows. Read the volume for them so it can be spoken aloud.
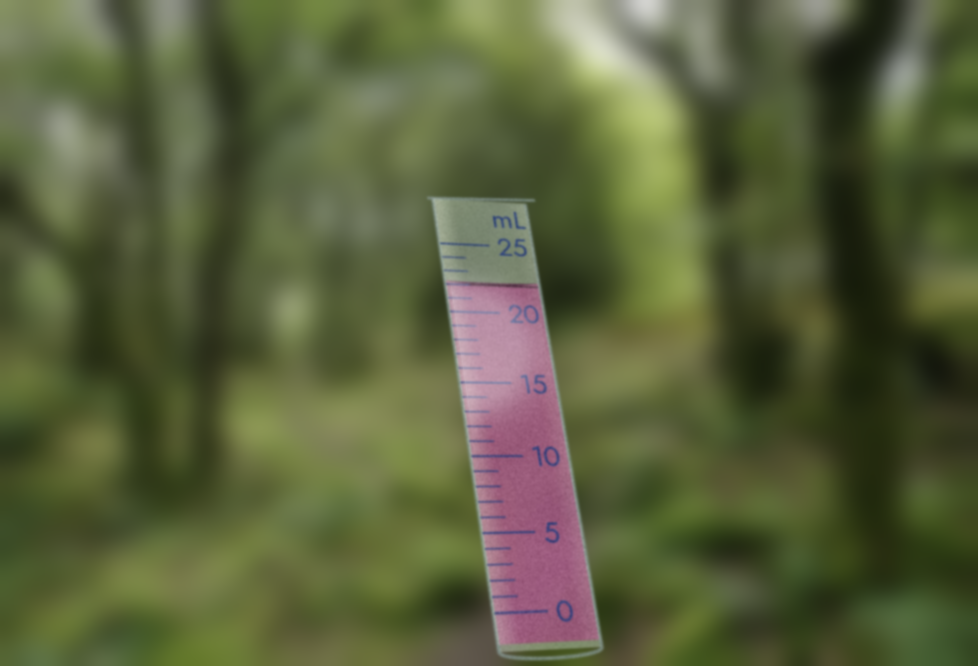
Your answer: 22 mL
